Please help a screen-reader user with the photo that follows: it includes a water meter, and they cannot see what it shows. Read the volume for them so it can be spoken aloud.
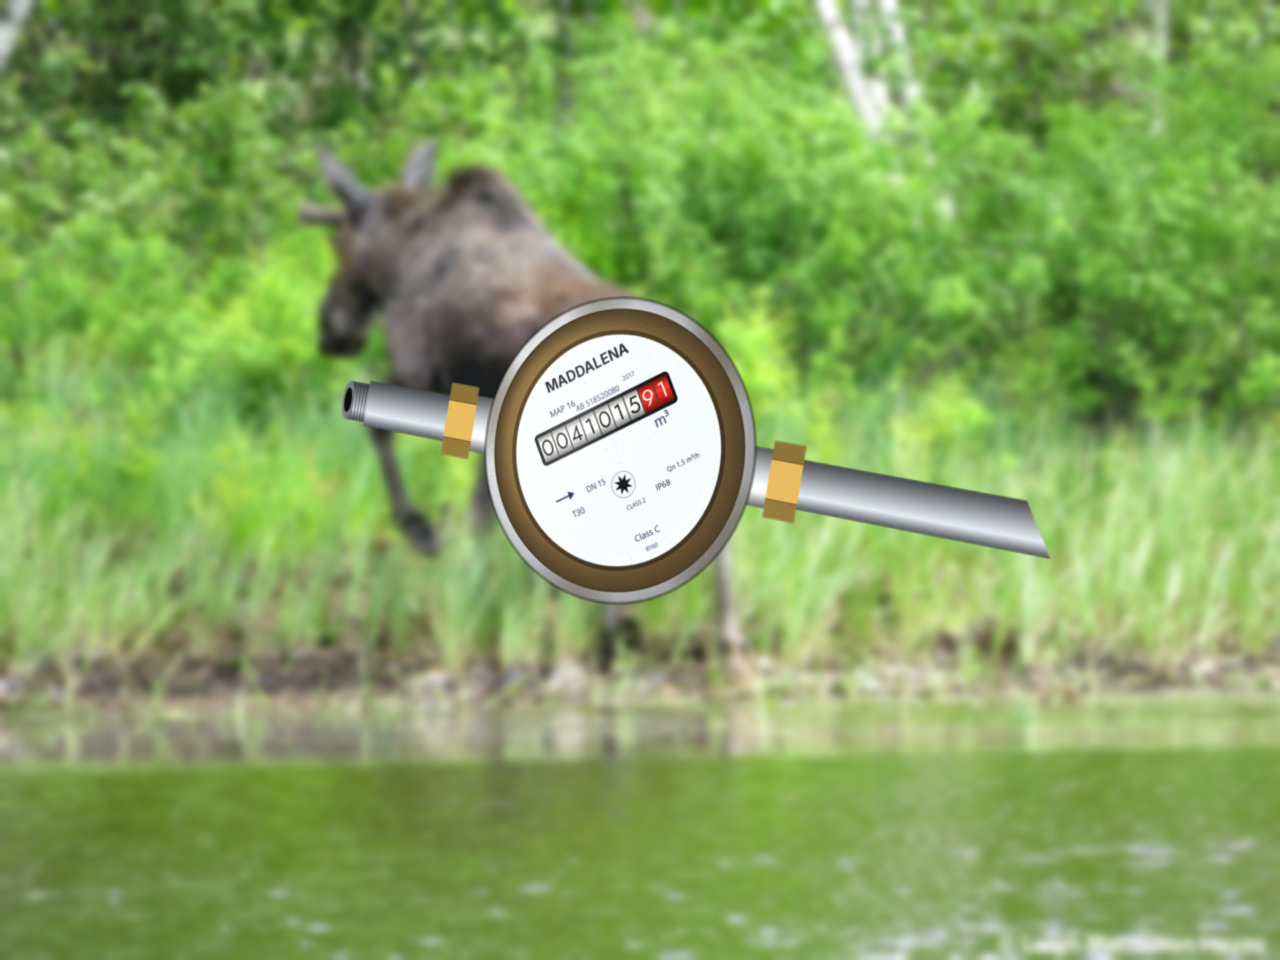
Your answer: 41015.91 m³
